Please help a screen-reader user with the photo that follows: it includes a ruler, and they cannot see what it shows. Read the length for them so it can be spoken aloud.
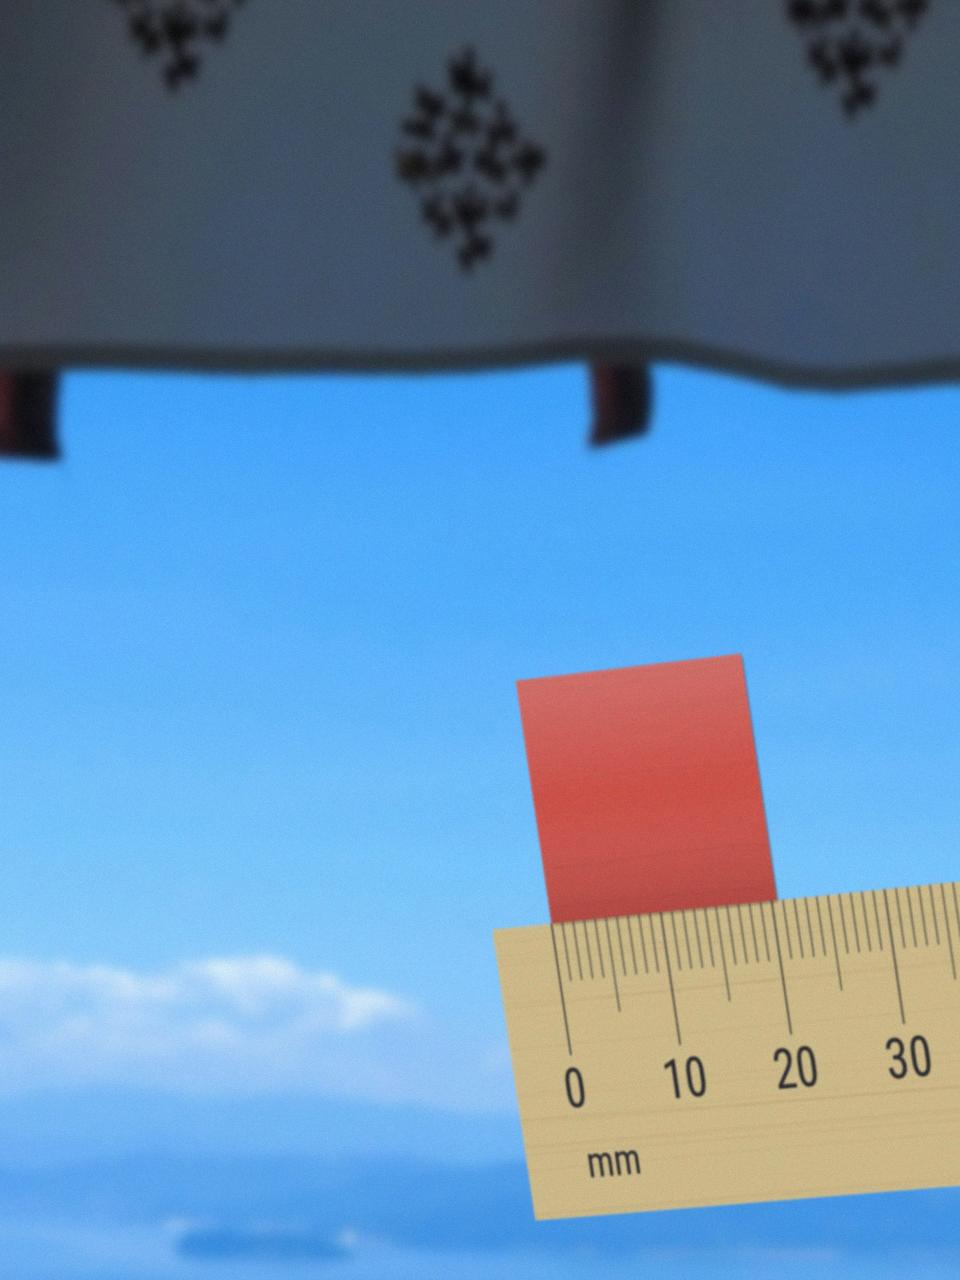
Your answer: 20.5 mm
